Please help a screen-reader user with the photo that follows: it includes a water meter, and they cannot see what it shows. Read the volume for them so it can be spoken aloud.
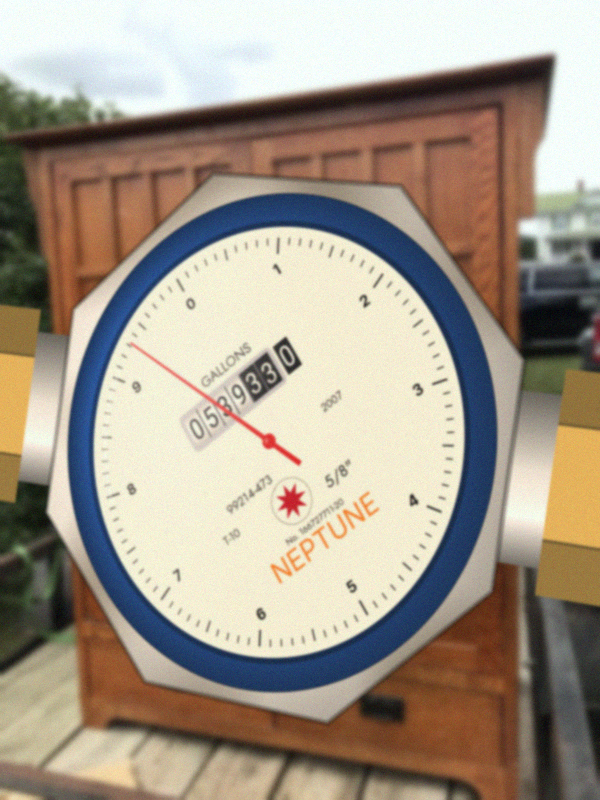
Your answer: 539329.3 gal
